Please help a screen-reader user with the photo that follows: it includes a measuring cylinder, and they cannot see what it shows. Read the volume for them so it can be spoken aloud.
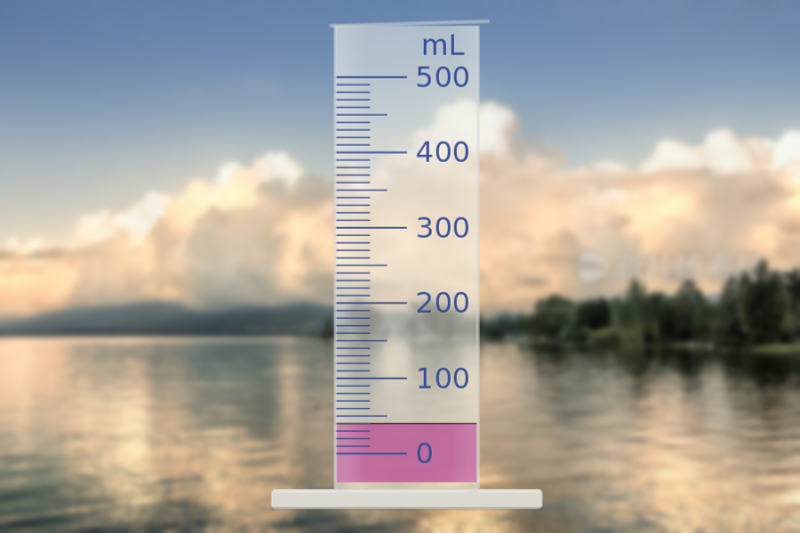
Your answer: 40 mL
